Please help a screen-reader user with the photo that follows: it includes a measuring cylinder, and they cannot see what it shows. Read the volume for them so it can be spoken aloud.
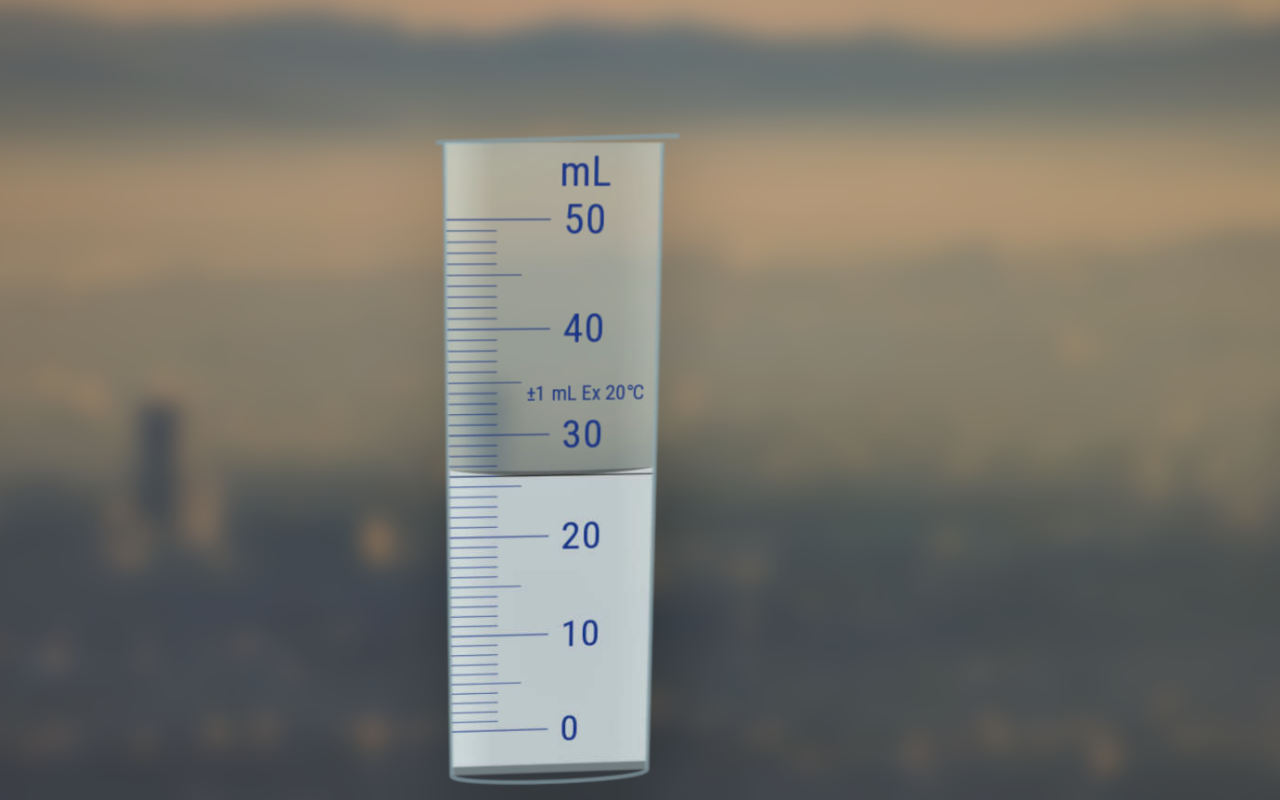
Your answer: 26 mL
